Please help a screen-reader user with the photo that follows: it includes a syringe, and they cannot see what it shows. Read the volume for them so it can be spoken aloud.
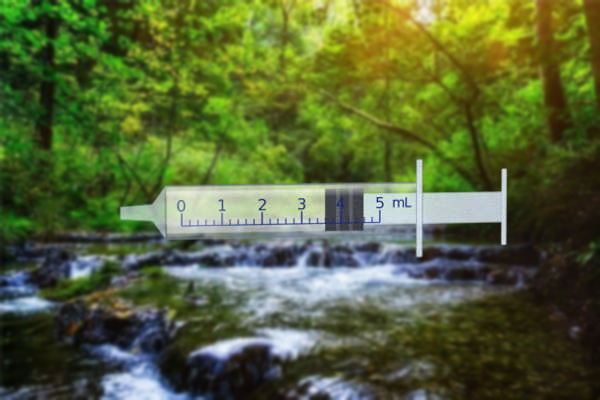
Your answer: 3.6 mL
